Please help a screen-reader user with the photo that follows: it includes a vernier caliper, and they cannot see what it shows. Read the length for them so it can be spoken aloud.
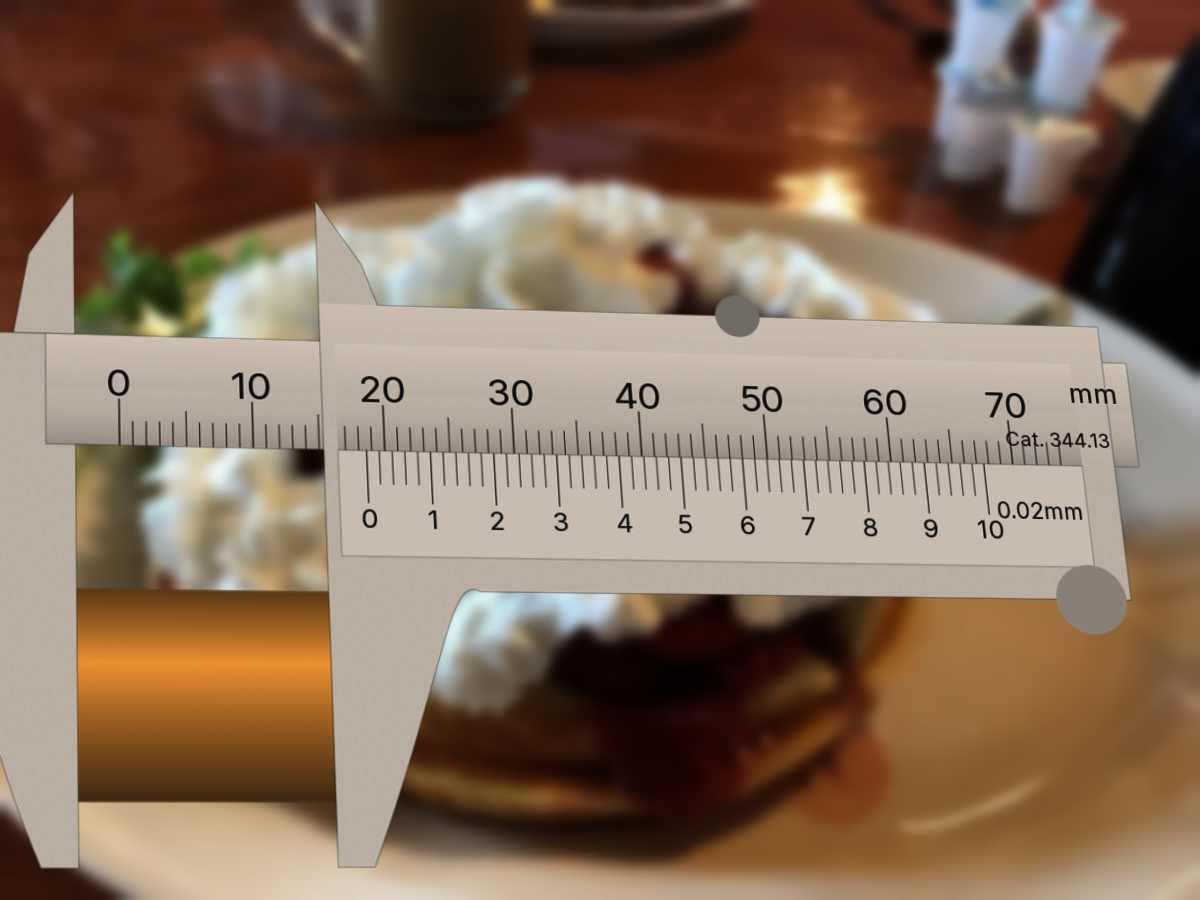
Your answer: 18.6 mm
